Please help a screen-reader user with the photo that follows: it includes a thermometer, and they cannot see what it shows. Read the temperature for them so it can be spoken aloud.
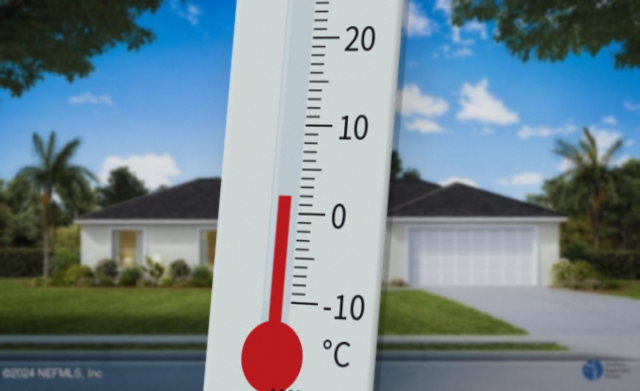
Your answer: 2 °C
